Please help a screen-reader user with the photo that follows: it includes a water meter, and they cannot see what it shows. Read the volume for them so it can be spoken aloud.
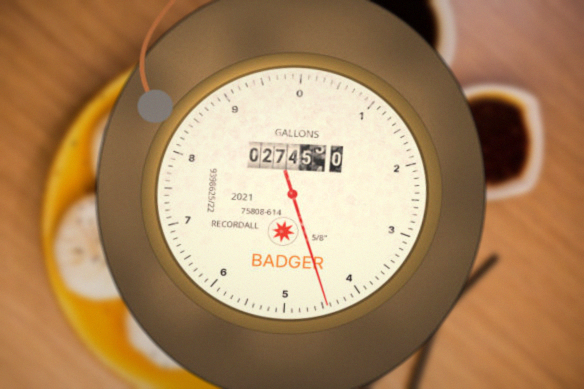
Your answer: 274534.4 gal
